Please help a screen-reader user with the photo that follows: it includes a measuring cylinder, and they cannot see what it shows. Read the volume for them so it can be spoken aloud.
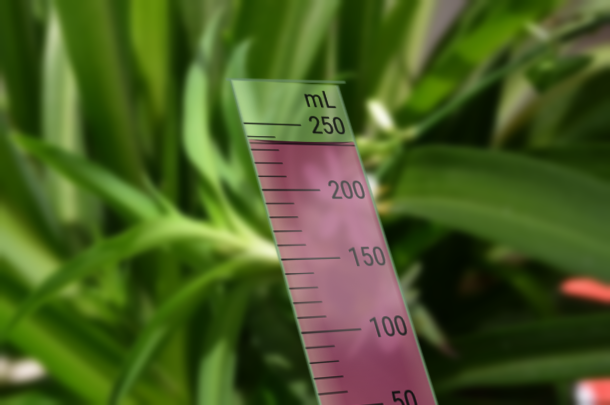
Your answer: 235 mL
